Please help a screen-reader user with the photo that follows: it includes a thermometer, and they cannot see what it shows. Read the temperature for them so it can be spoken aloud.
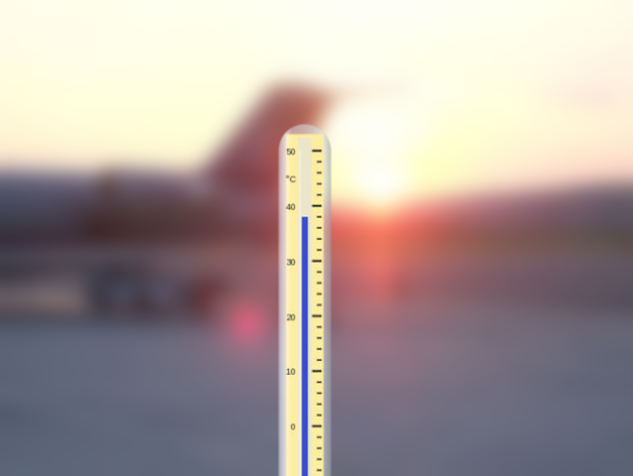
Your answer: 38 °C
